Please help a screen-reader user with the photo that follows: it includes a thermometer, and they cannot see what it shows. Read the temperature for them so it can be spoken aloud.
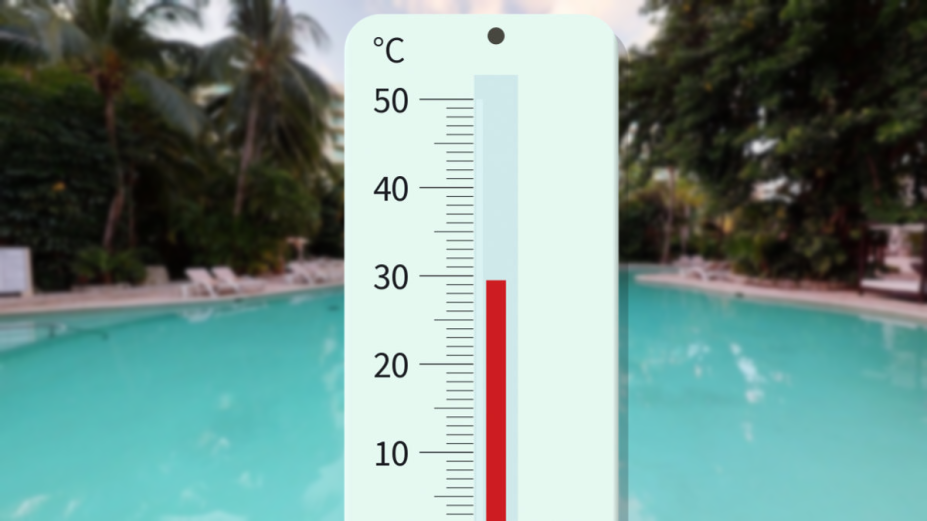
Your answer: 29.5 °C
